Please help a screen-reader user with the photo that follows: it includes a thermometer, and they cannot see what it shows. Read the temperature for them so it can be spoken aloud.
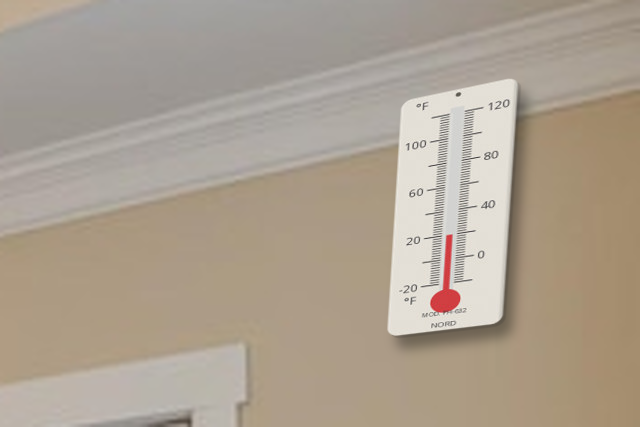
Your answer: 20 °F
